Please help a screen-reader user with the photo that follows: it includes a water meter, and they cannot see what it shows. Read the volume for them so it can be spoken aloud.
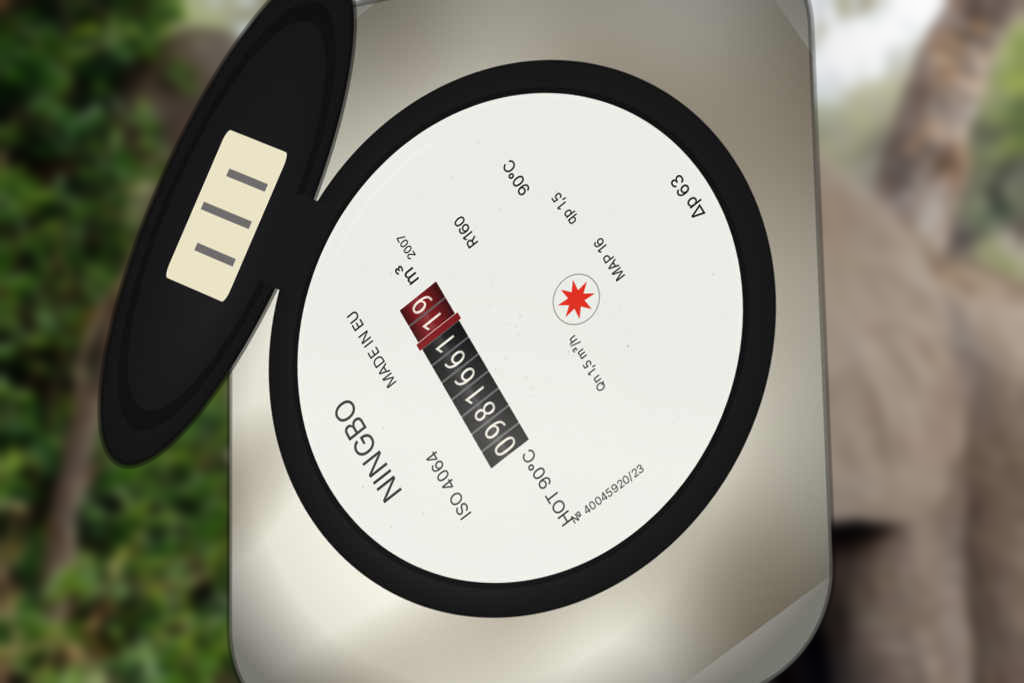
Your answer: 981661.19 m³
